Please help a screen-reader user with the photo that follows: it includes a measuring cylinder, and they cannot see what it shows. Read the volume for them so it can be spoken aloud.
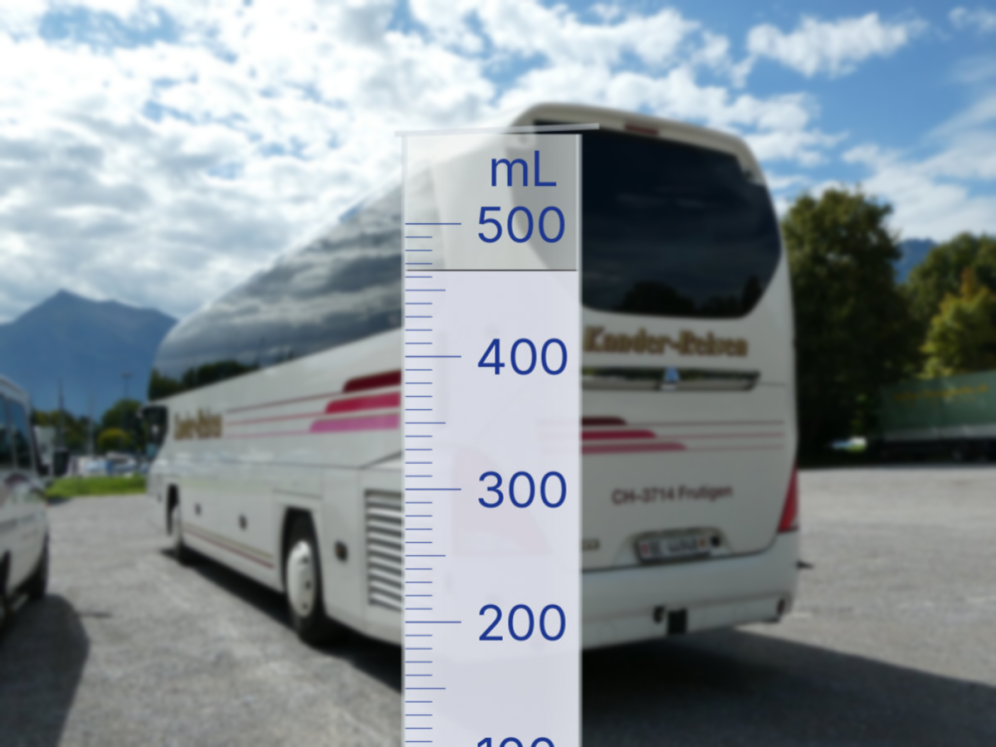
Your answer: 465 mL
